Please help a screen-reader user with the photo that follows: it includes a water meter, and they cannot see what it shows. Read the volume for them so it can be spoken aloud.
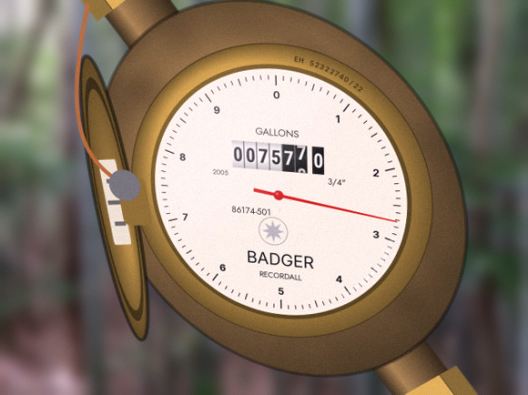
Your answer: 75772.7 gal
